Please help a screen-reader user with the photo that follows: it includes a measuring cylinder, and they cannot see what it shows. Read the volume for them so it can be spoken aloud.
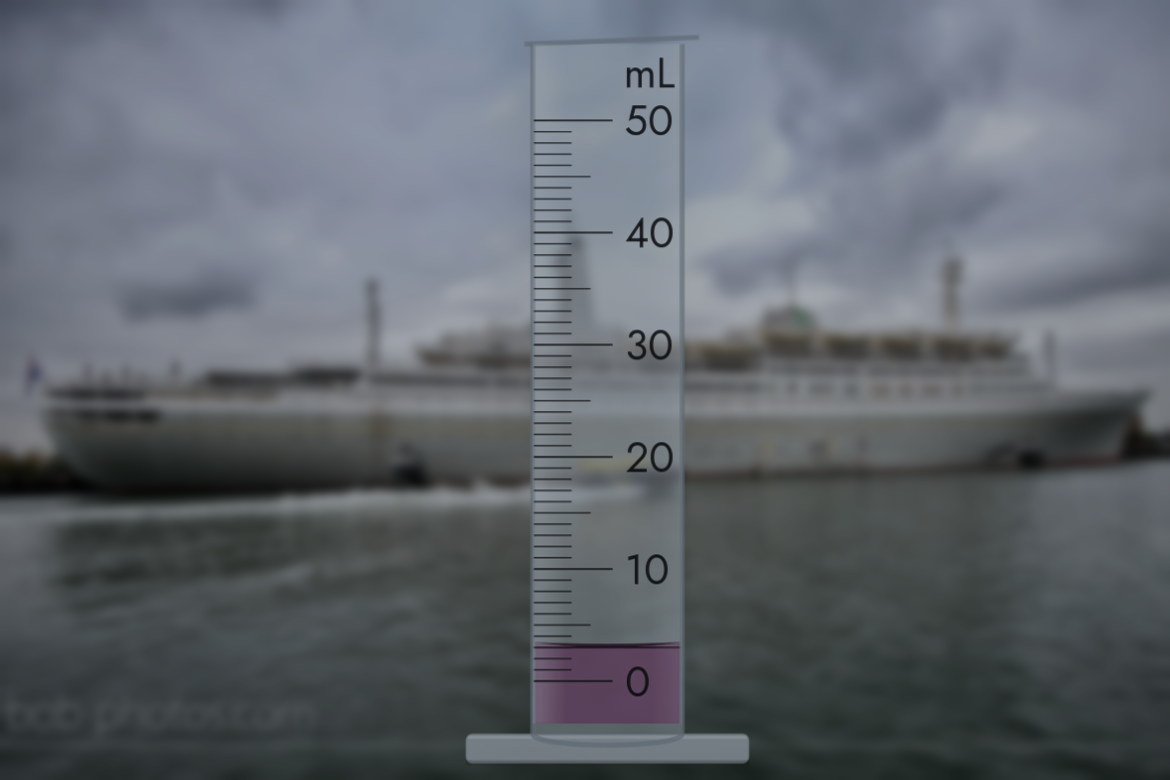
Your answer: 3 mL
